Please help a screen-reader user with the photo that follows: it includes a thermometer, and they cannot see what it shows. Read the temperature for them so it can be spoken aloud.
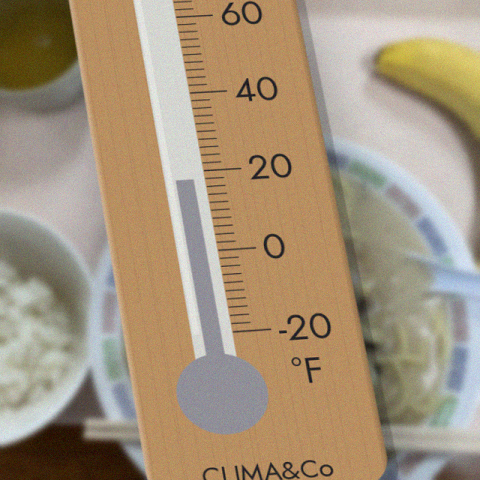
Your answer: 18 °F
